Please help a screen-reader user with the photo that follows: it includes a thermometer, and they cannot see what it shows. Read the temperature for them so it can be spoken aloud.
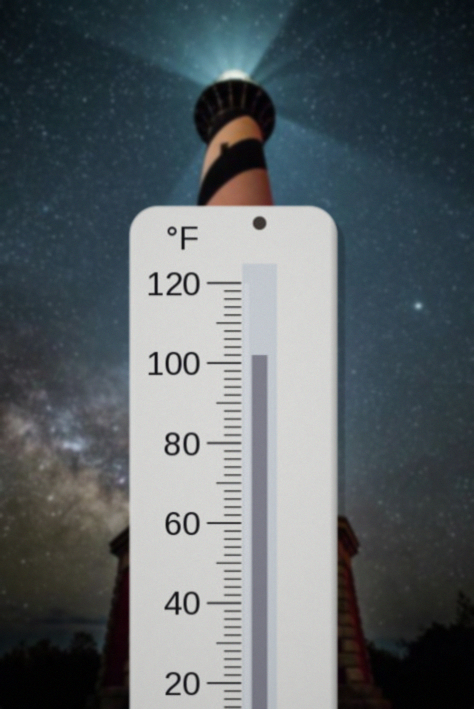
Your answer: 102 °F
